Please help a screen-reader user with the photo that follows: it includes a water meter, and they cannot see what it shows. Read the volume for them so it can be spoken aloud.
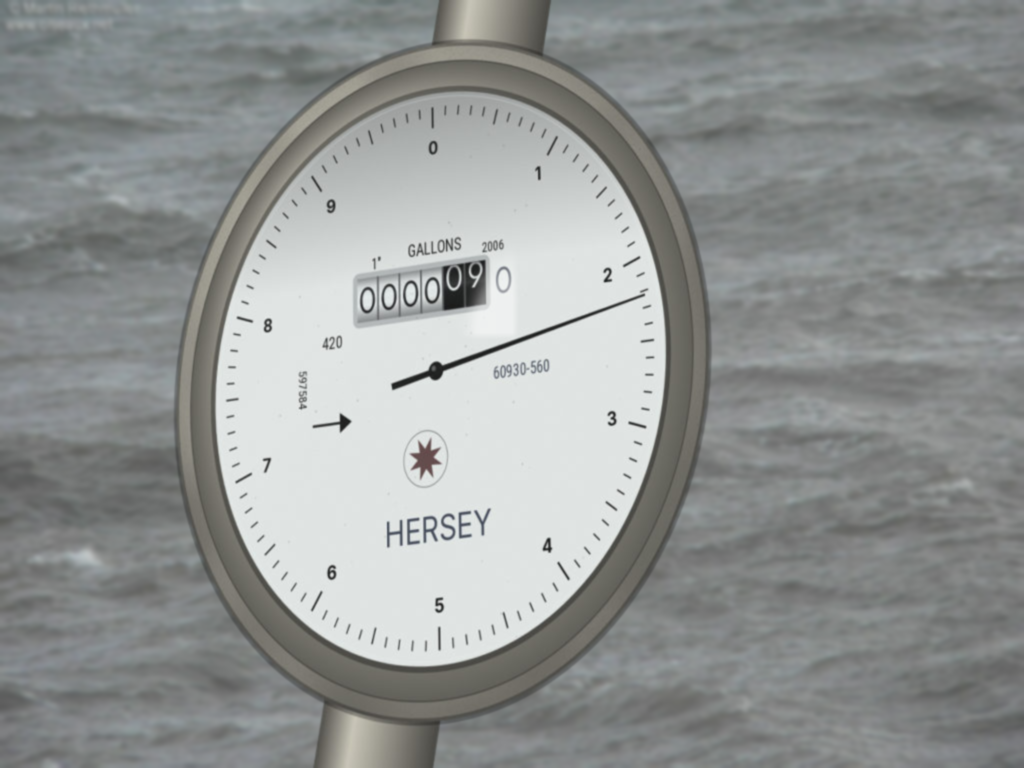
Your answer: 92.2 gal
